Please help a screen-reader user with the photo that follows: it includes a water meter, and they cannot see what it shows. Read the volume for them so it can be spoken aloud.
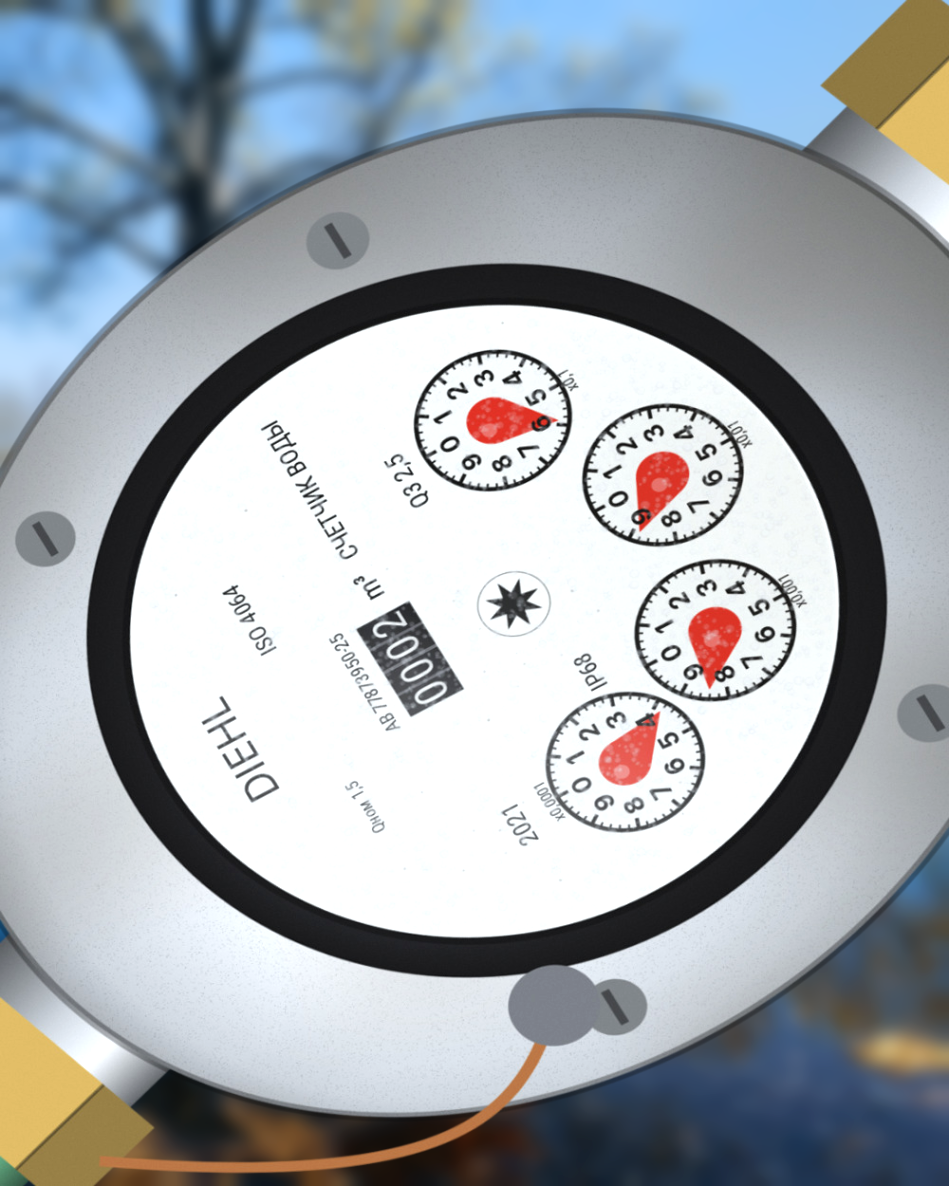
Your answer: 2.5884 m³
